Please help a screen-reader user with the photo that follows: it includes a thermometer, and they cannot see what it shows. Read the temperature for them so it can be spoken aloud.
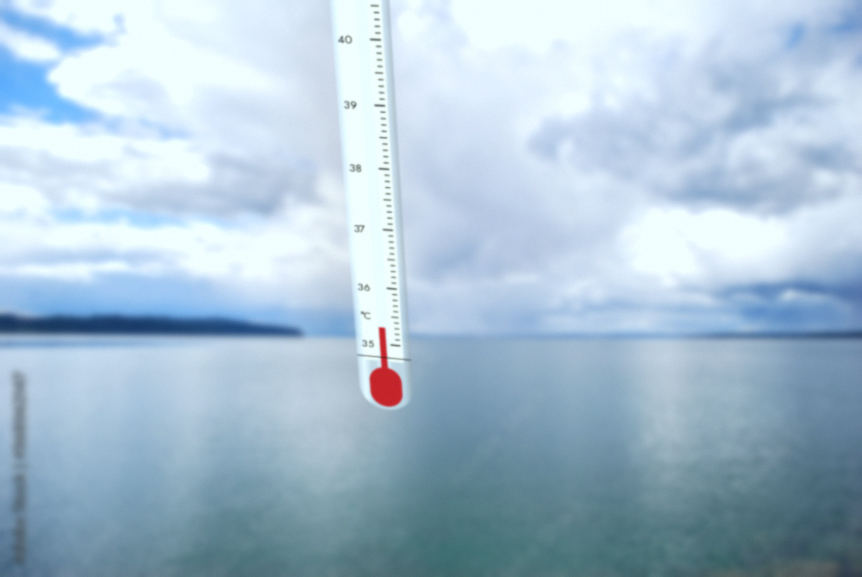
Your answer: 35.3 °C
